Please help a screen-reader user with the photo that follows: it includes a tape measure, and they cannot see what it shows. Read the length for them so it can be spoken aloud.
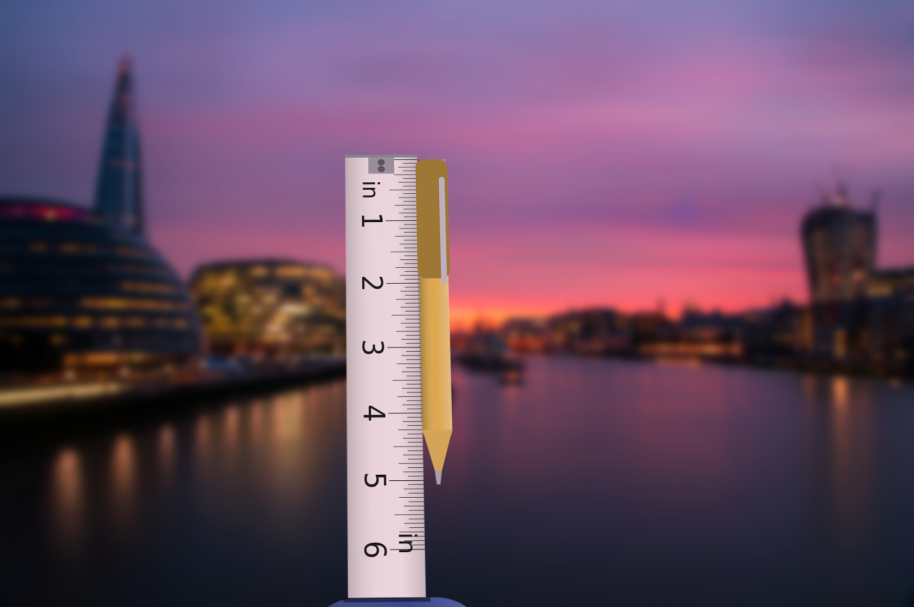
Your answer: 5.0625 in
